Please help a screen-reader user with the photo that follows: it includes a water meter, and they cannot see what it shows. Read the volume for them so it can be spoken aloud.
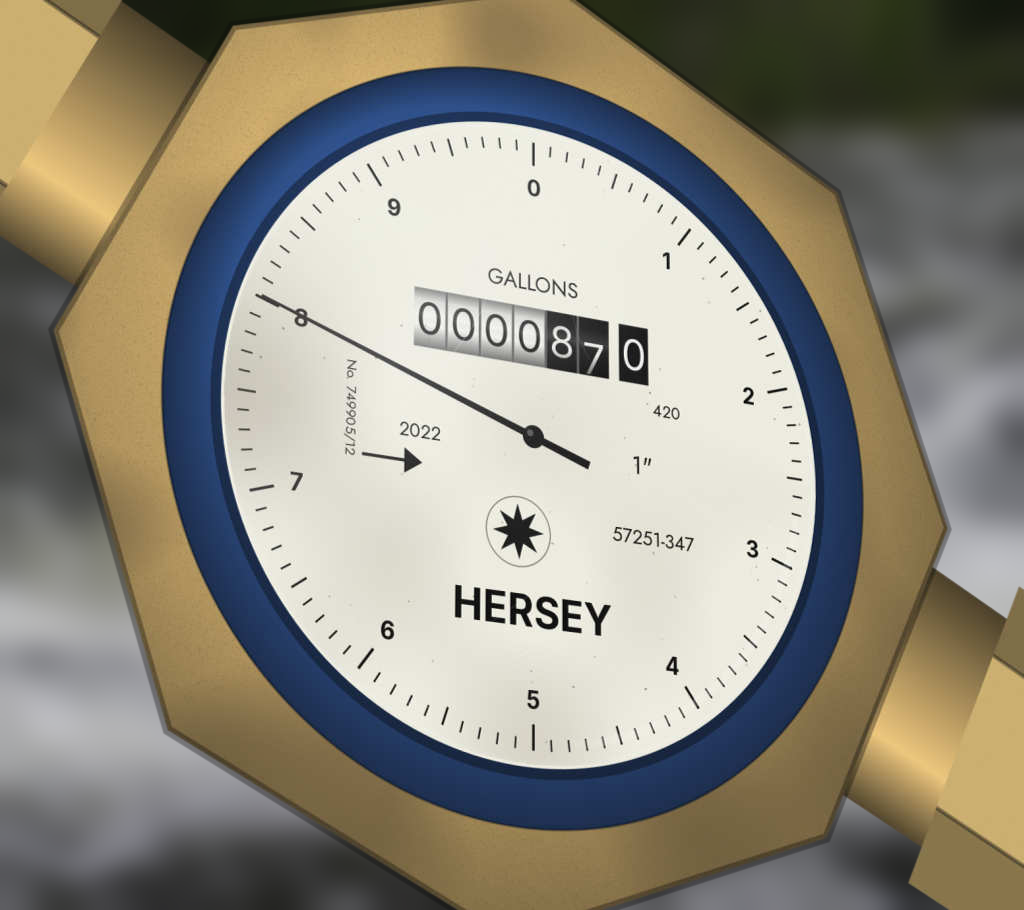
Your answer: 868.0 gal
